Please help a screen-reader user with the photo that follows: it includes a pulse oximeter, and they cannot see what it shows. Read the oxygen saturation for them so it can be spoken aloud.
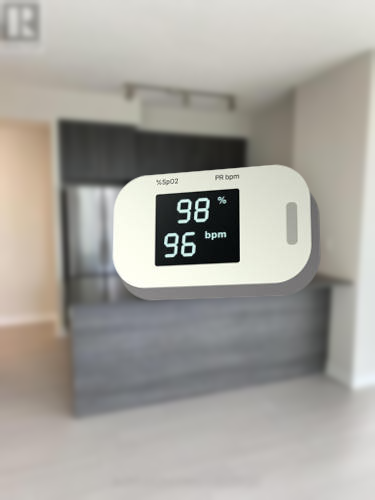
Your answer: 98 %
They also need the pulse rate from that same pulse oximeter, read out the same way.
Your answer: 96 bpm
